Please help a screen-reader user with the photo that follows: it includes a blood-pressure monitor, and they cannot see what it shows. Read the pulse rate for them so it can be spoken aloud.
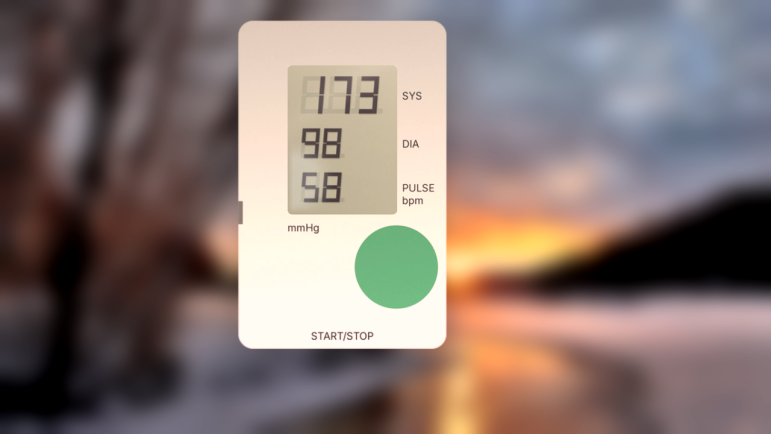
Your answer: 58 bpm
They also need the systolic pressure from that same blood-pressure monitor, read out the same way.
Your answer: 173 mmHg
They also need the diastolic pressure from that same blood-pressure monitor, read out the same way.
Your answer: 98 mmHg
